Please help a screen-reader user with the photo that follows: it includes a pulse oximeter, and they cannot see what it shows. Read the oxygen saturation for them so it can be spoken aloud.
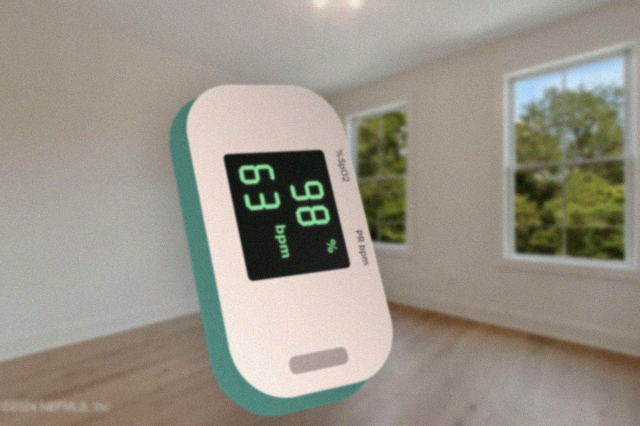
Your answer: 98 %
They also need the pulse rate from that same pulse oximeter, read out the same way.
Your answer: 63 bpm
